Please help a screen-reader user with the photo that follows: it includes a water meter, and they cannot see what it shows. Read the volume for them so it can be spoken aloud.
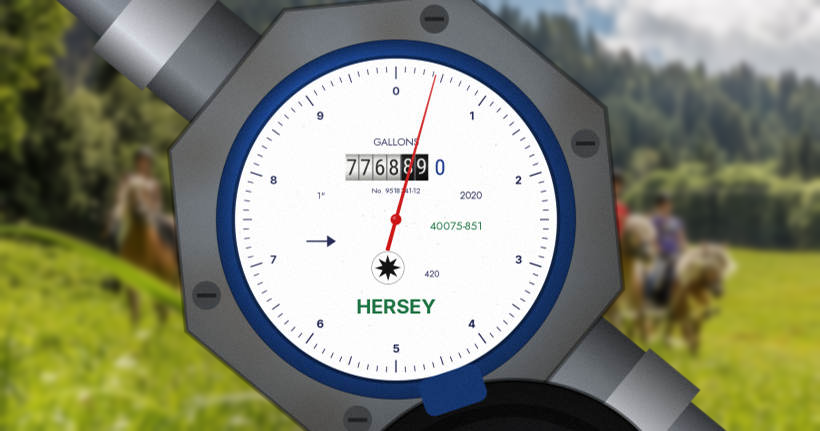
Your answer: 7768890.4 gal
